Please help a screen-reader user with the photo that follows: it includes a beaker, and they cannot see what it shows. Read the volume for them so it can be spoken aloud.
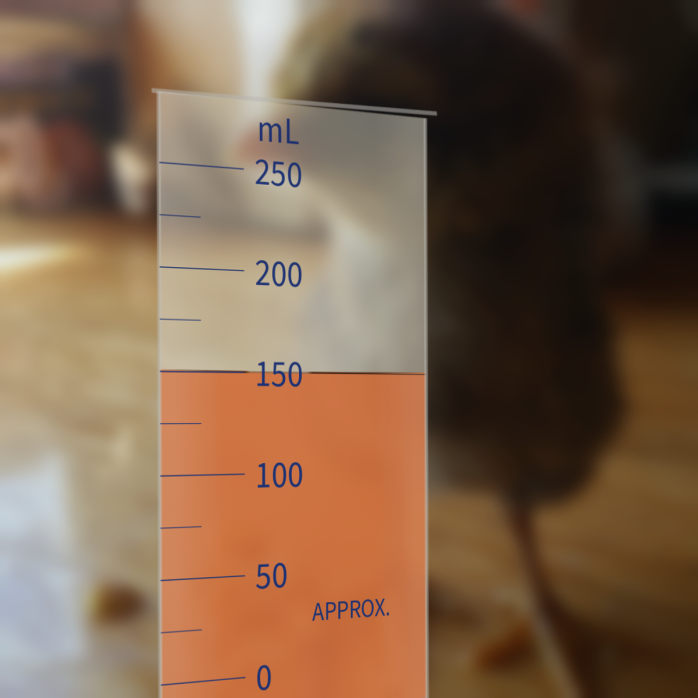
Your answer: 150 mL
